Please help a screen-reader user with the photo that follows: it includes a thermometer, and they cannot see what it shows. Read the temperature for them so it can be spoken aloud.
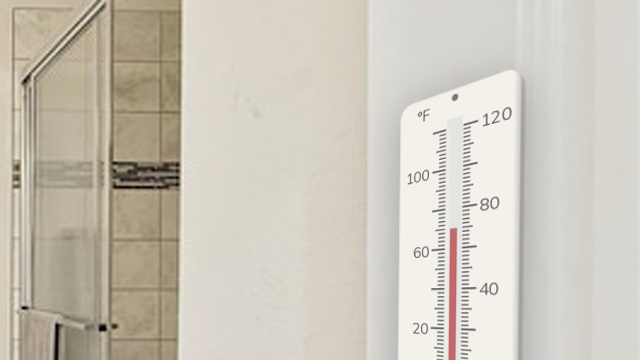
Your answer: 70 °F
